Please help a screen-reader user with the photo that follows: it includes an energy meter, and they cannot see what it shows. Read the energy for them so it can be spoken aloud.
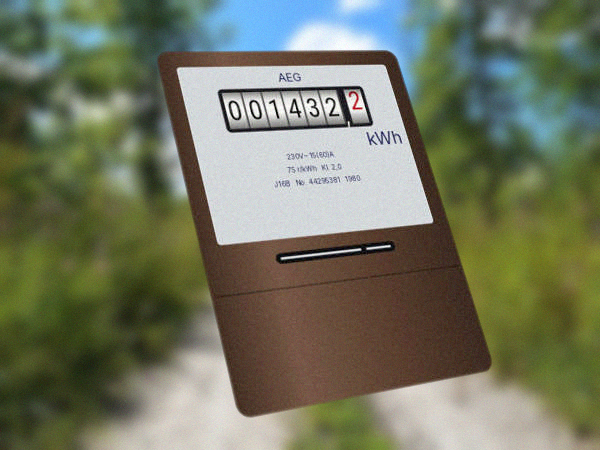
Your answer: 1432.2 kWh
